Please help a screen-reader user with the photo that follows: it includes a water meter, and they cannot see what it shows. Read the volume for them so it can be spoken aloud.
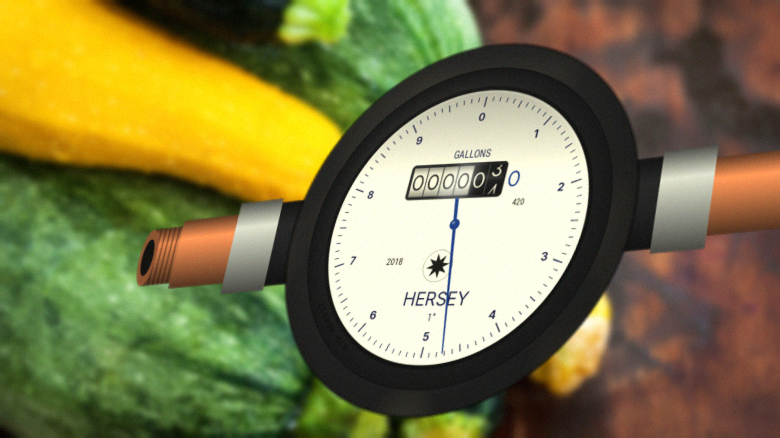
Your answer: 34.7 gal
